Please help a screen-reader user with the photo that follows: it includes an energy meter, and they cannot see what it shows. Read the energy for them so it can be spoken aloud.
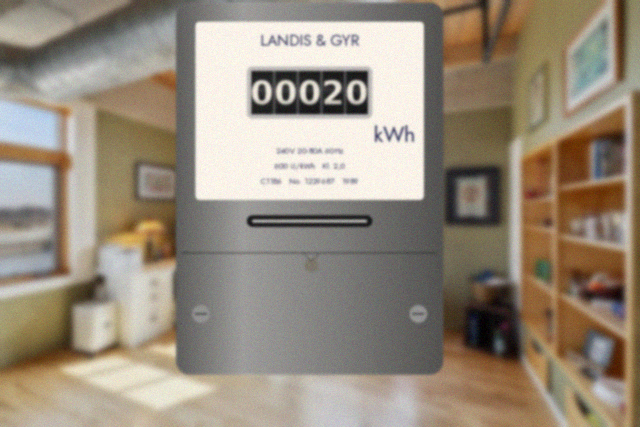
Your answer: 20 kWh
